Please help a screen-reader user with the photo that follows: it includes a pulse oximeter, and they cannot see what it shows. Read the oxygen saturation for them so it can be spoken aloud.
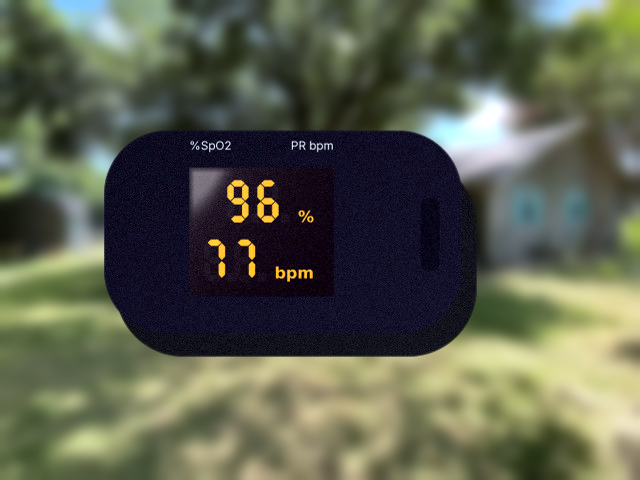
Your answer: 96 %
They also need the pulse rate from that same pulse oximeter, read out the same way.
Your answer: 77 bpm
